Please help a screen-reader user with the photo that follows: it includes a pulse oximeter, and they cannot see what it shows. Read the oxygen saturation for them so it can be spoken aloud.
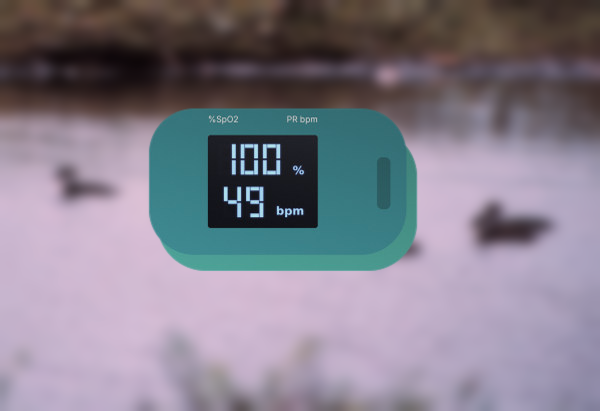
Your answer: 100 %
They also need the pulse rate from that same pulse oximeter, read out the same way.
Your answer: 49 bpm
